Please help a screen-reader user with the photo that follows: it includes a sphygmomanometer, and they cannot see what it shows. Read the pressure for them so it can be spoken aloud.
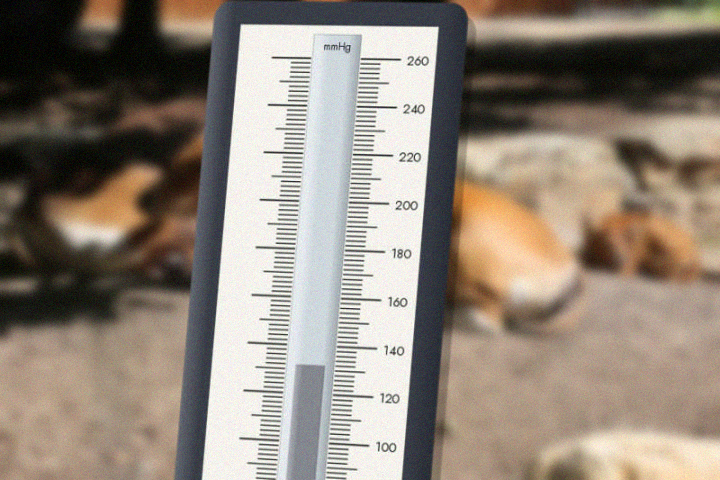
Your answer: 132 mmHg
